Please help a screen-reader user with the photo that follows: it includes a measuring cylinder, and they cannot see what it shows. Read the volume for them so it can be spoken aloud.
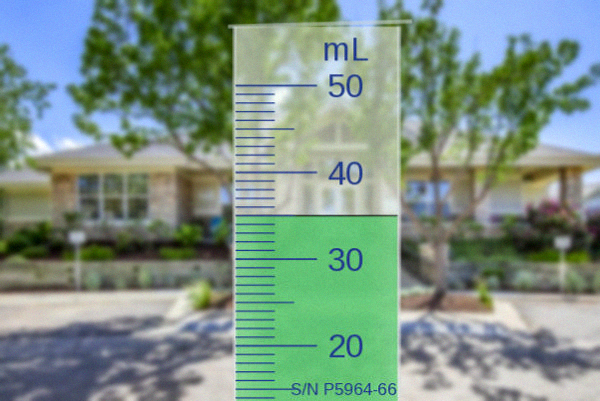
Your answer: 35 mL
